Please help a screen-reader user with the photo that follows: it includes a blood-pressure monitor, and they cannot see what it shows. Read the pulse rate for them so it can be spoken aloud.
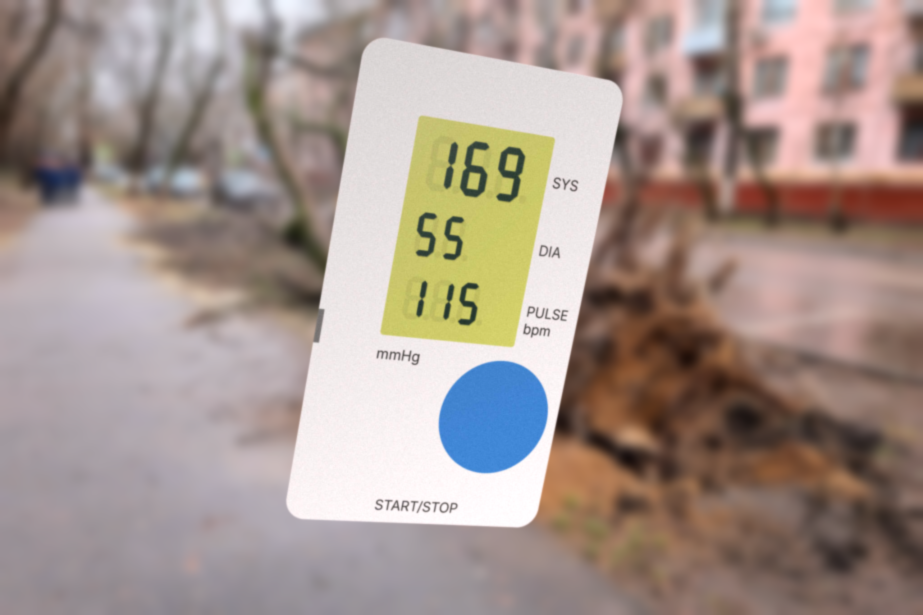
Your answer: 115 bpm
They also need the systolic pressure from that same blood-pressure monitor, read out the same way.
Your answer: 169 mmHg
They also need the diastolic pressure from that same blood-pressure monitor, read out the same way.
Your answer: 55 mmHg
